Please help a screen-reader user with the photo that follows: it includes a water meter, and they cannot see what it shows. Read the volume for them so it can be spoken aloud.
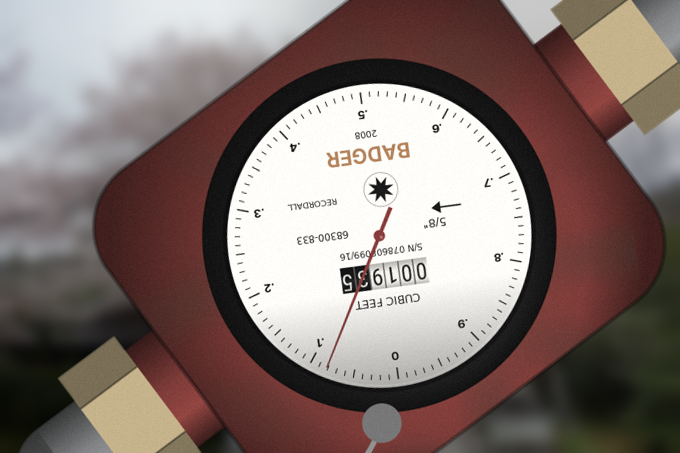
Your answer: 1935.08 ft³
